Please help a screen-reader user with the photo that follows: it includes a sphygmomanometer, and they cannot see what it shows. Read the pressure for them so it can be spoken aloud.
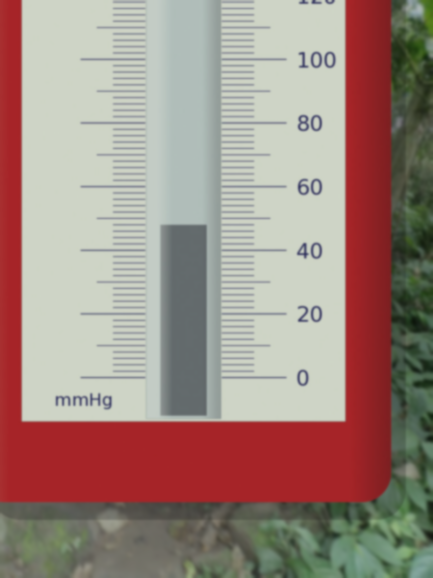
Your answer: 48 mmHg
